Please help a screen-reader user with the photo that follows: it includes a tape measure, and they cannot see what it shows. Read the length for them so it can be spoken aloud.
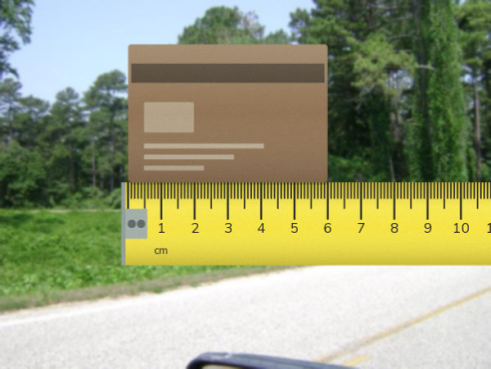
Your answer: 6 cm
